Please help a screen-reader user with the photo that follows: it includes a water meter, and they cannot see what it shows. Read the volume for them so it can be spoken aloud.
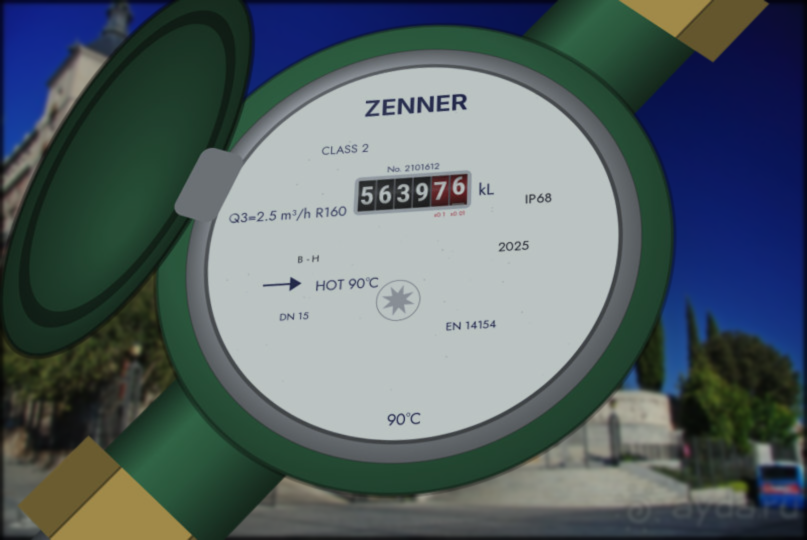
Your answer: 5639.76 kL
